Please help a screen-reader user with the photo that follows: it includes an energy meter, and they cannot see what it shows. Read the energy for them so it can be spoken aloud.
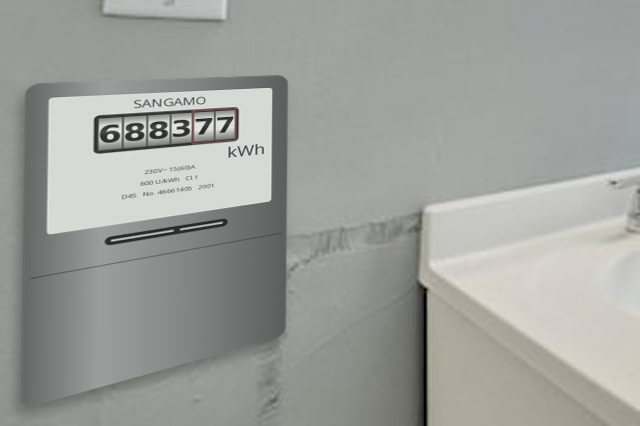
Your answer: 6883.77 kWh
